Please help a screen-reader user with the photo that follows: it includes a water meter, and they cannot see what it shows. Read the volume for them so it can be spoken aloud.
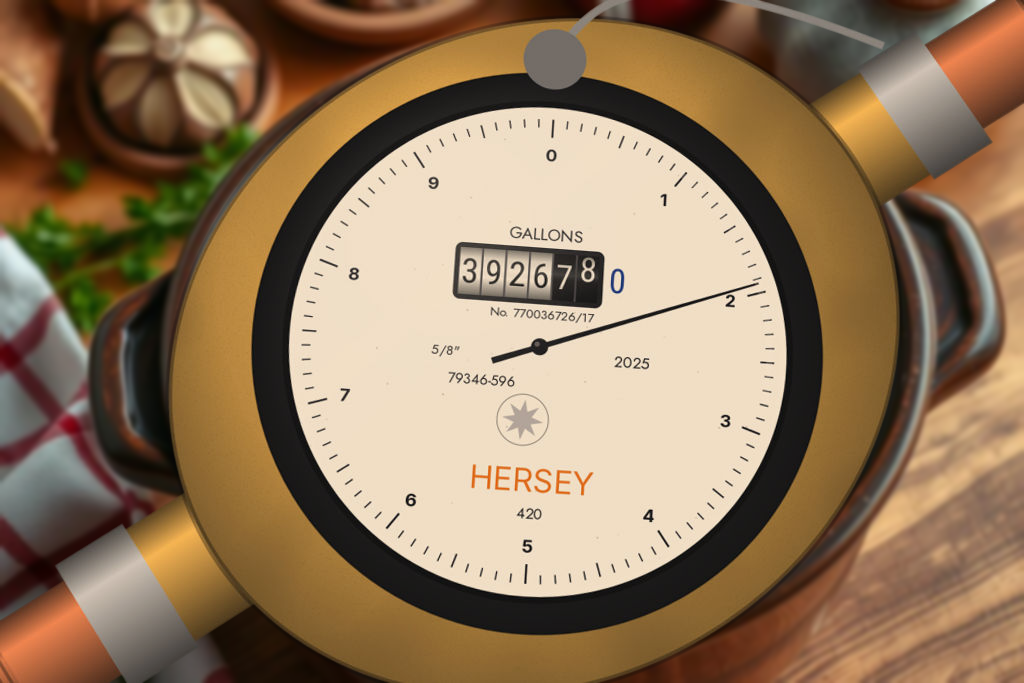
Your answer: 3926781.9 gal
